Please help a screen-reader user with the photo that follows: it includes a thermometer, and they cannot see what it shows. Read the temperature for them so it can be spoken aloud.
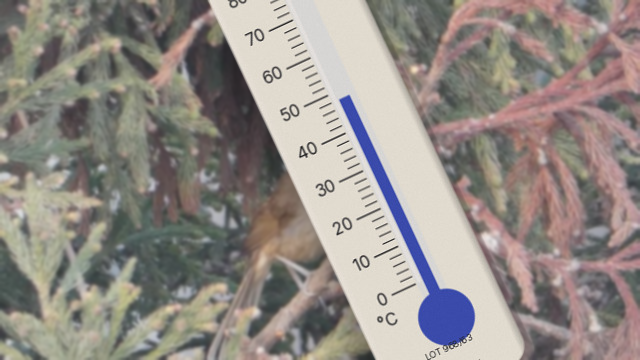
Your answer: 48 °C
